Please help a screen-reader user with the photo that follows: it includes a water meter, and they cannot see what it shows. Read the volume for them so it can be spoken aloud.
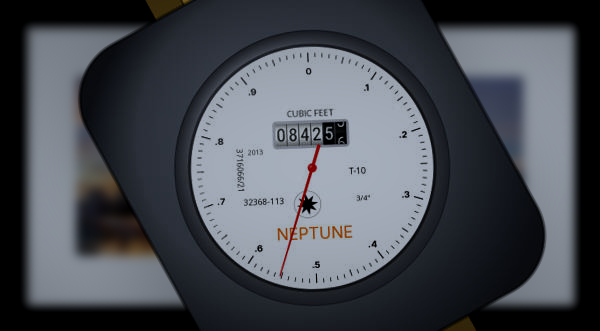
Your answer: 84255.55 ft³
